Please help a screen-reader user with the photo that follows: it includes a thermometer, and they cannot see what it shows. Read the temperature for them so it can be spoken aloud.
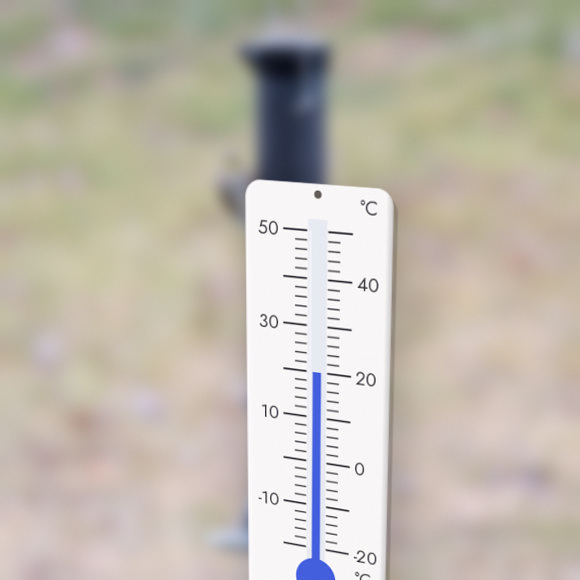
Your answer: 20 °C
